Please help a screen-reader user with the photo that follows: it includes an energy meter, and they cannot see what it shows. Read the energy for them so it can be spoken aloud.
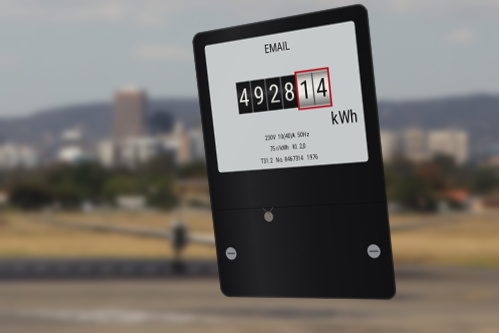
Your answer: 4928.14 kWh
